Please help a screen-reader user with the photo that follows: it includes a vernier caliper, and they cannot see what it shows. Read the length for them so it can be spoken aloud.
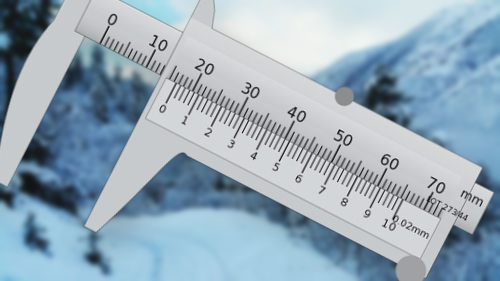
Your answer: 16.5 mm
